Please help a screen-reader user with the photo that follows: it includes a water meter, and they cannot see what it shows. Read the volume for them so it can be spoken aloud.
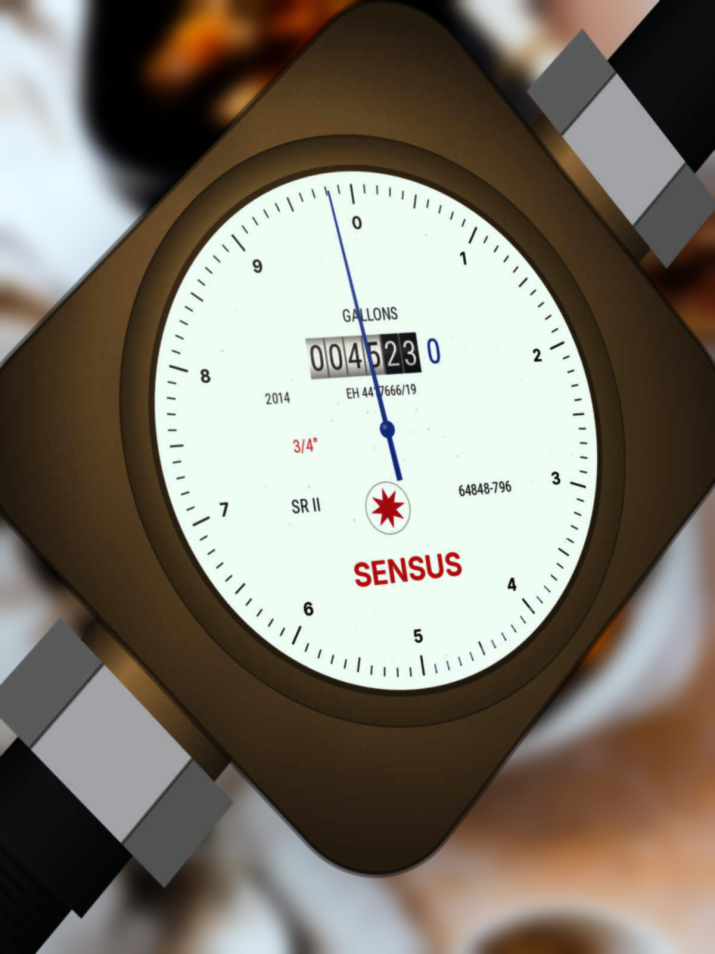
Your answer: 45229.8 gal
